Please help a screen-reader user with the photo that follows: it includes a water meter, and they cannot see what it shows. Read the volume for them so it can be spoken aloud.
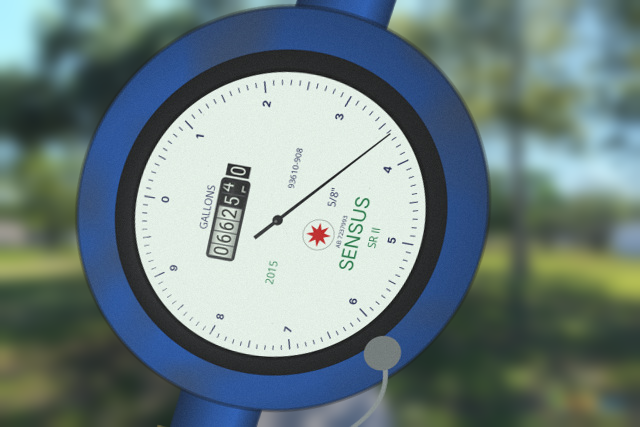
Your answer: 662543.6 gal
